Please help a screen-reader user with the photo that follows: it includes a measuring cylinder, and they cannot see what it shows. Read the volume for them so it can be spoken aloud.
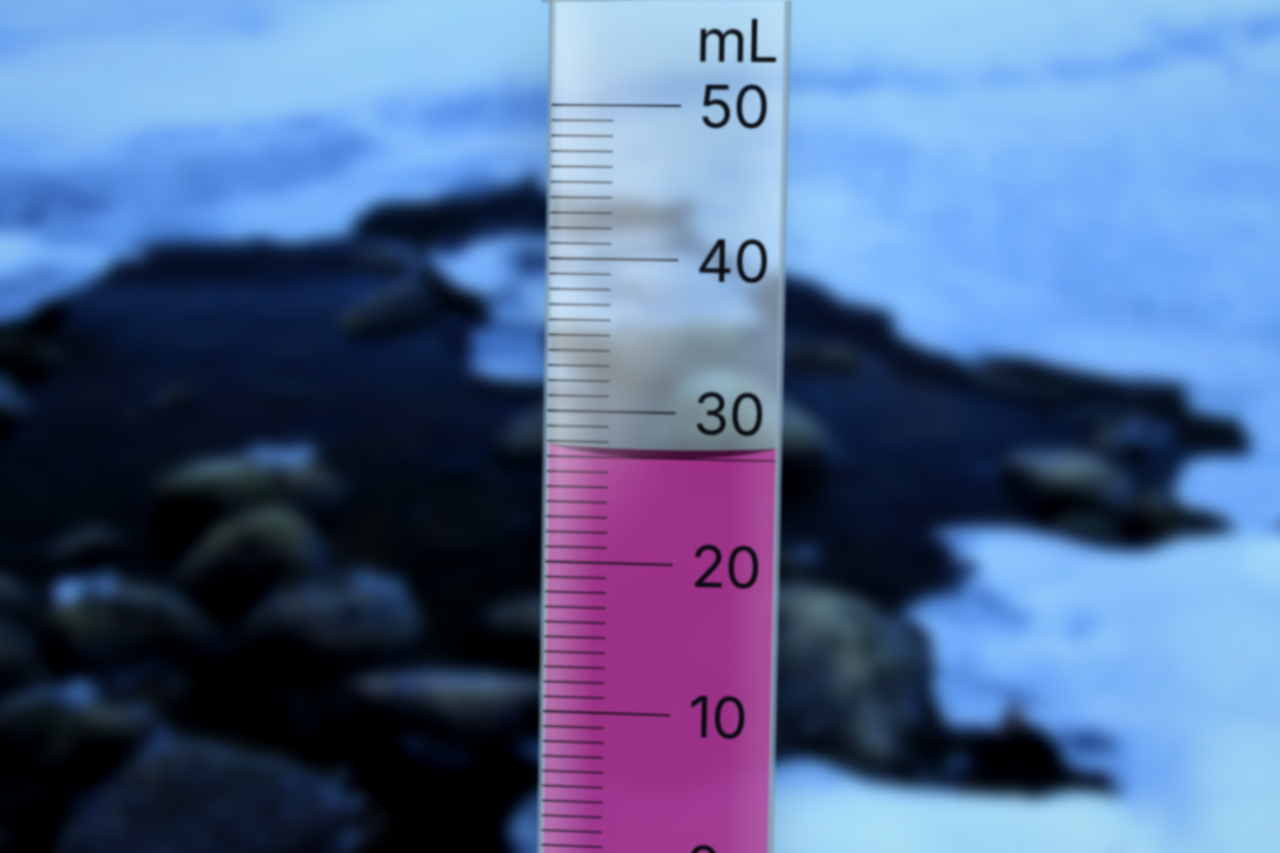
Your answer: 27 mL
